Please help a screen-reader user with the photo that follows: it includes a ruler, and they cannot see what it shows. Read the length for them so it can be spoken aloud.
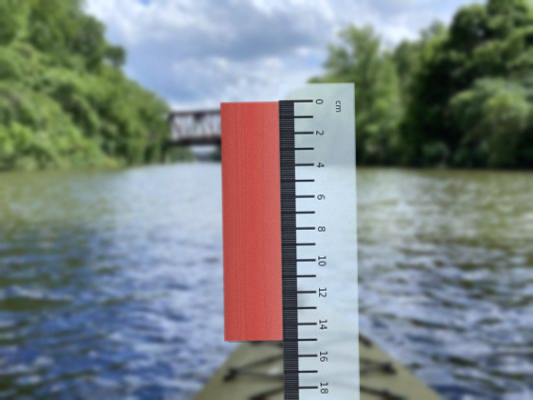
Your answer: 15 cm
